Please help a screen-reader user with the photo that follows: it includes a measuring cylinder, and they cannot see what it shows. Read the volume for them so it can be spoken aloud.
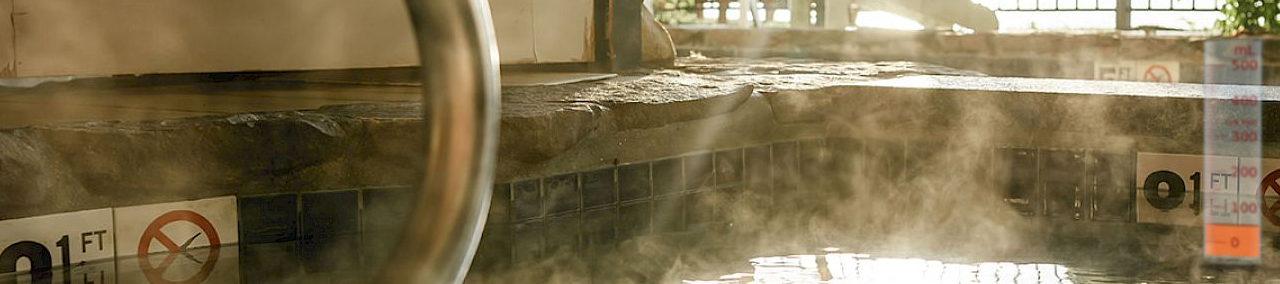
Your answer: 50 mL
